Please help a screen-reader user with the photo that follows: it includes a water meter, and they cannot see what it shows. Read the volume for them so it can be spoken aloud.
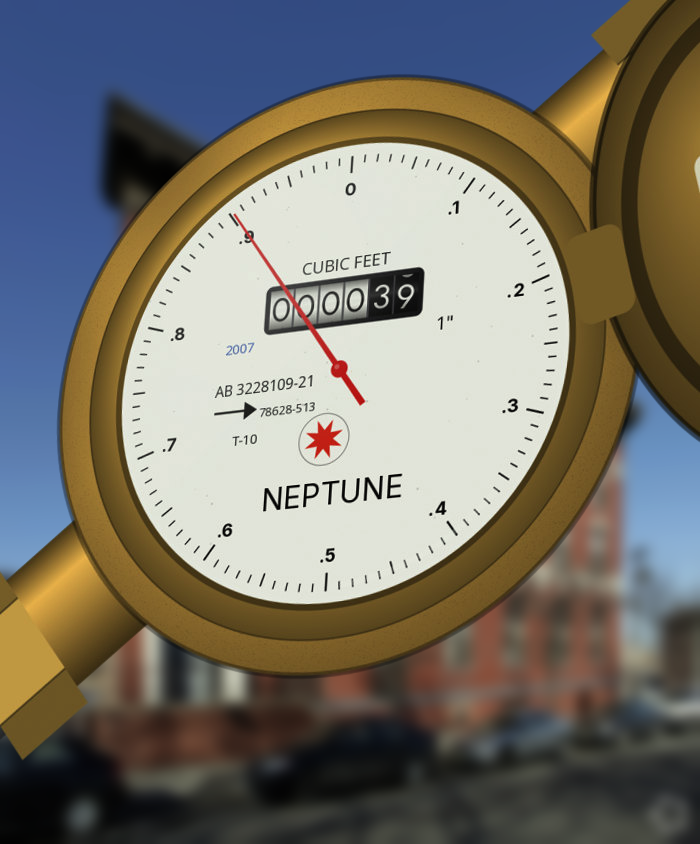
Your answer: 38.90 ft³
